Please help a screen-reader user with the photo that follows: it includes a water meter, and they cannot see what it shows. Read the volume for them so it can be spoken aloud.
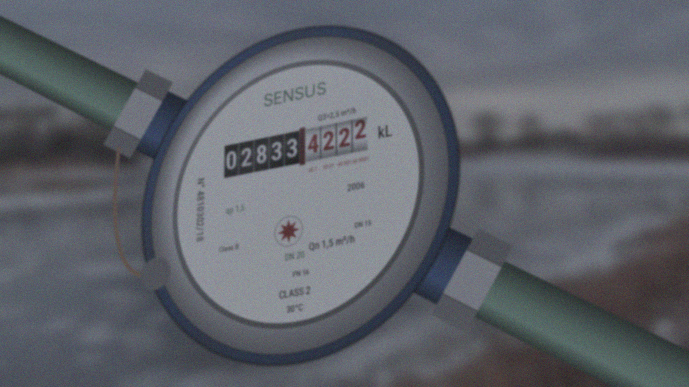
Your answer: 2833.4222 kL
